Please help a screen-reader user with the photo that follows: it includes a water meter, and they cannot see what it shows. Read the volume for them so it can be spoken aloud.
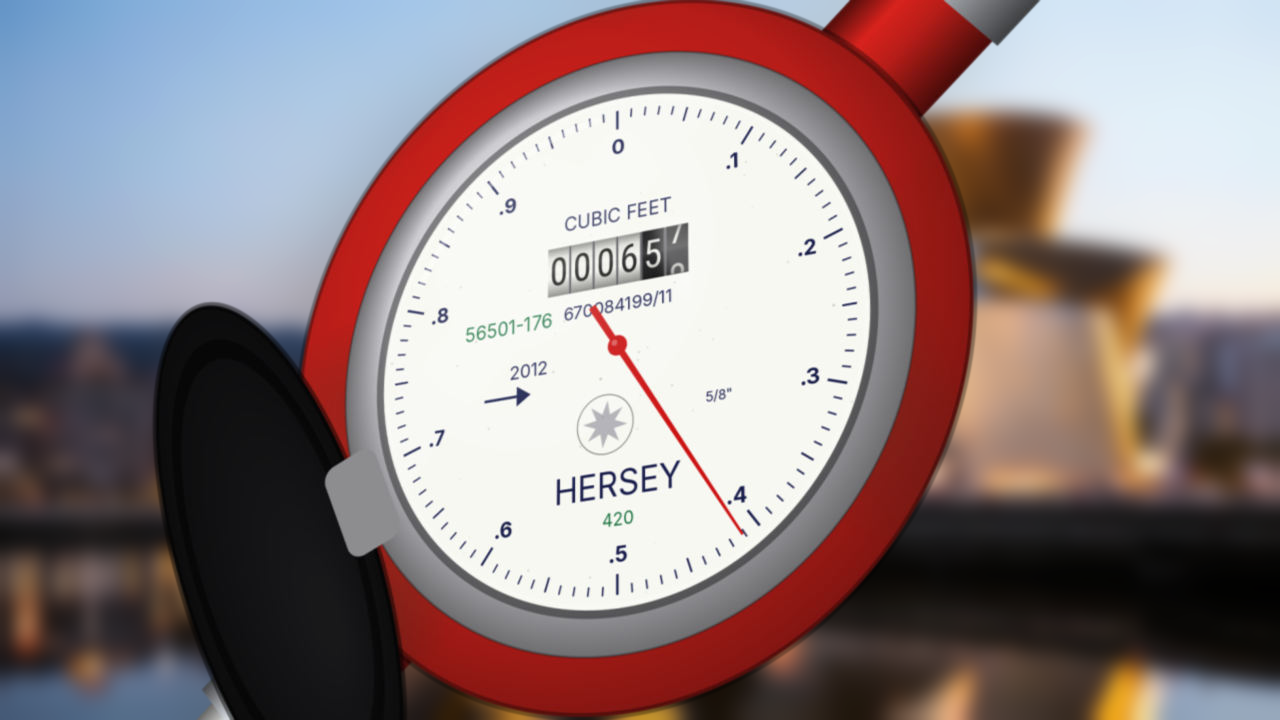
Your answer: 657.41 ft³
